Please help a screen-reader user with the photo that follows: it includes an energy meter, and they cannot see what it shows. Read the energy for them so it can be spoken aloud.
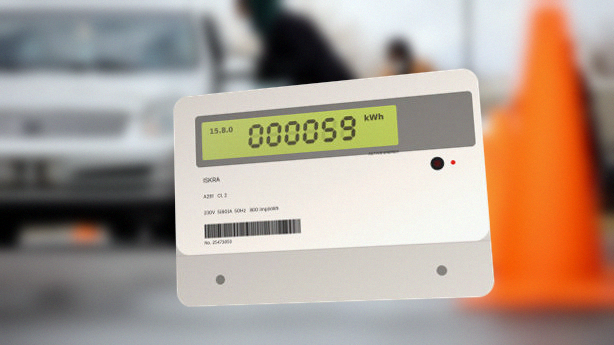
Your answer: 59 kWh
